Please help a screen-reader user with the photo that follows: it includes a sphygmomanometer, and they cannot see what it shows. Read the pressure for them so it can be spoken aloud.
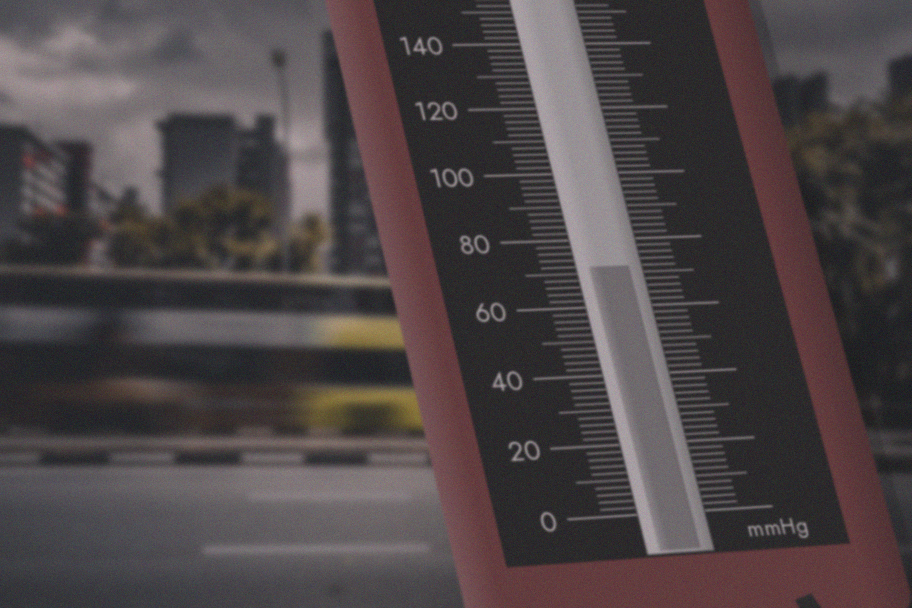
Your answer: 72 mmHg
